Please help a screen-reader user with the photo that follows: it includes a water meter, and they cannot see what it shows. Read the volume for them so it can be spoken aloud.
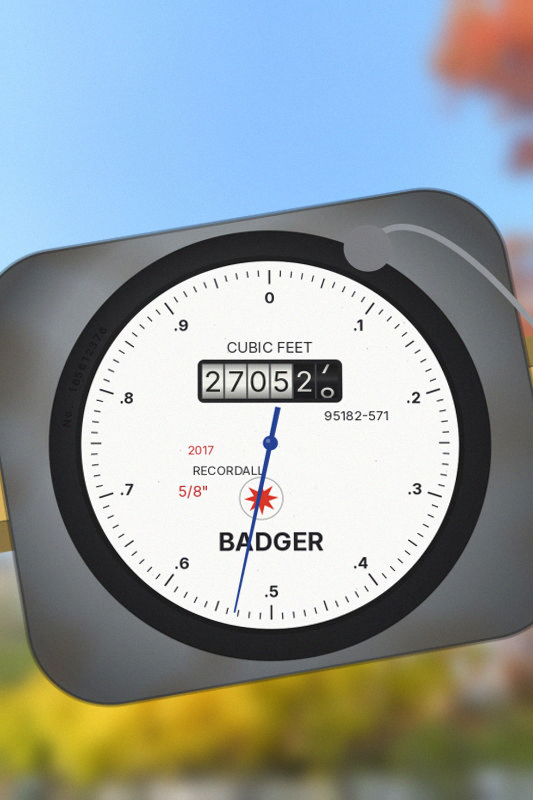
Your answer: 270527.53 ft³
